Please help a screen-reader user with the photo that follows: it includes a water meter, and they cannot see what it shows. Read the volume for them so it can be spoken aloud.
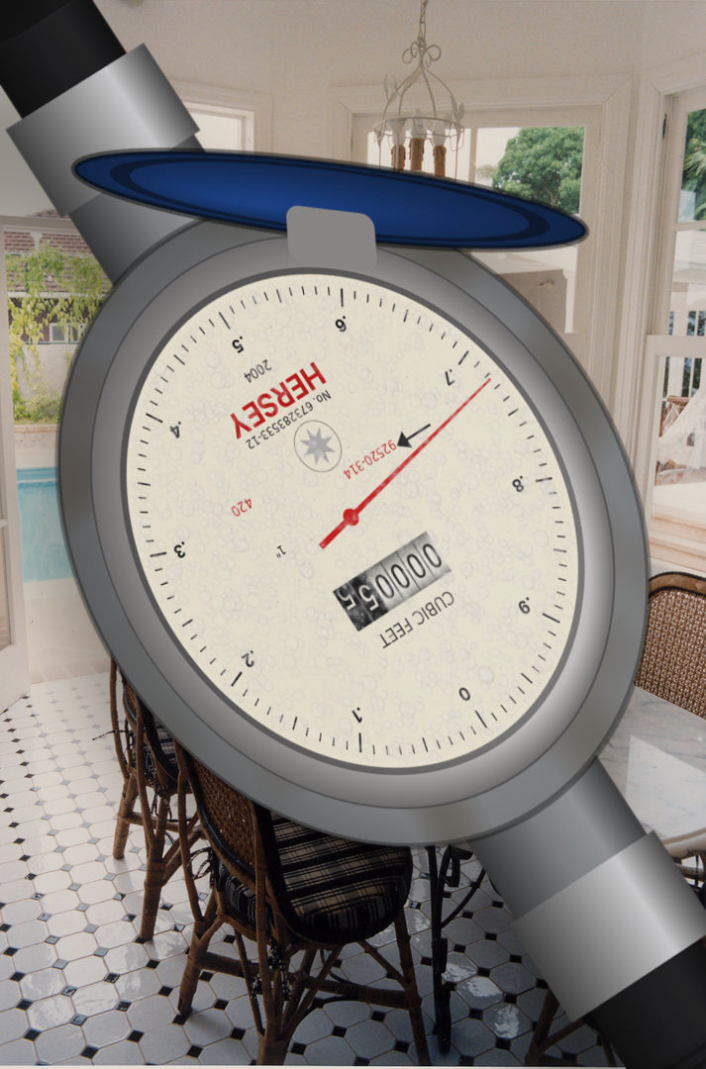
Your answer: 54.72 ft³
